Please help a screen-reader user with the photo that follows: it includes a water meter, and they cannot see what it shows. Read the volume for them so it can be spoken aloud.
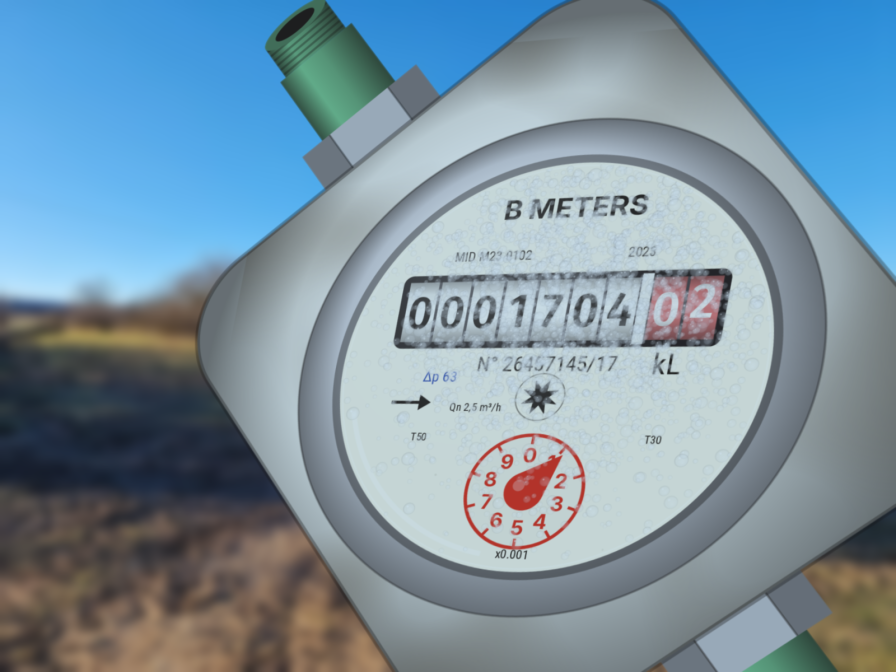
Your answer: 1704.021 kL
